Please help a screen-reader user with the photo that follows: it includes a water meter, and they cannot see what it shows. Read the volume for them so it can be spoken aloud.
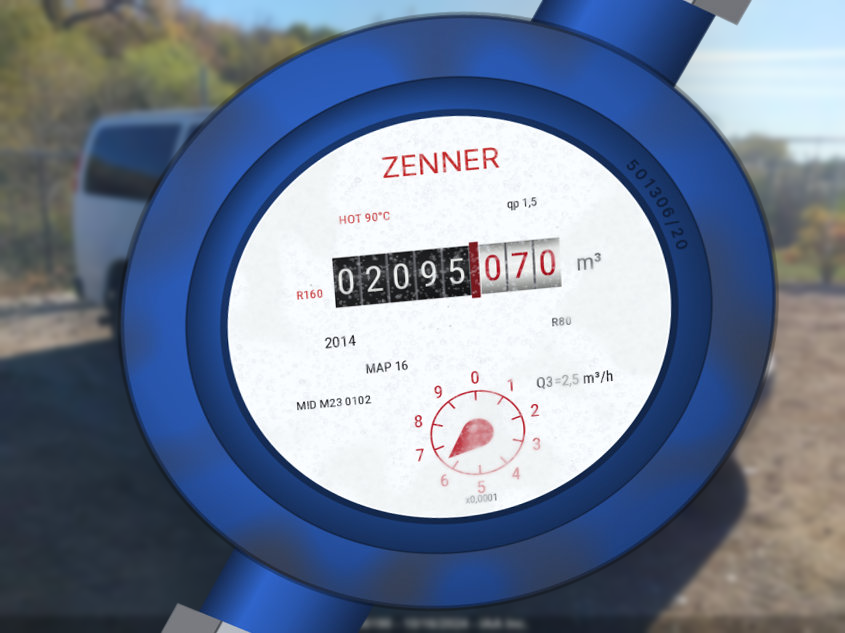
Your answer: 2095.0706 m³
